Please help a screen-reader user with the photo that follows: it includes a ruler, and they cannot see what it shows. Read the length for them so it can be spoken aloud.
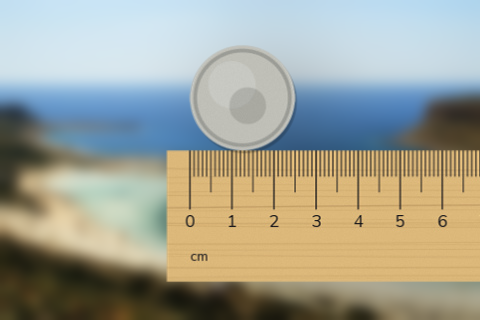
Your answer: 2.5 cm
